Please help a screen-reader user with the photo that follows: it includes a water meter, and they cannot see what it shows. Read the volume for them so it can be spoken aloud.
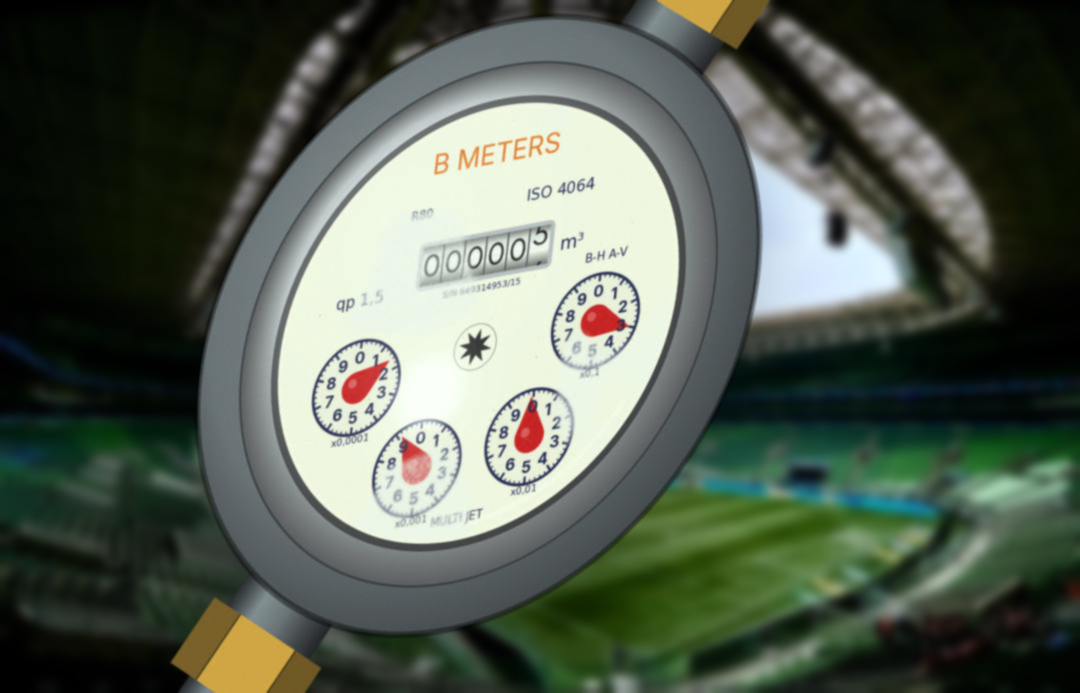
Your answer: 5.2991 m³
